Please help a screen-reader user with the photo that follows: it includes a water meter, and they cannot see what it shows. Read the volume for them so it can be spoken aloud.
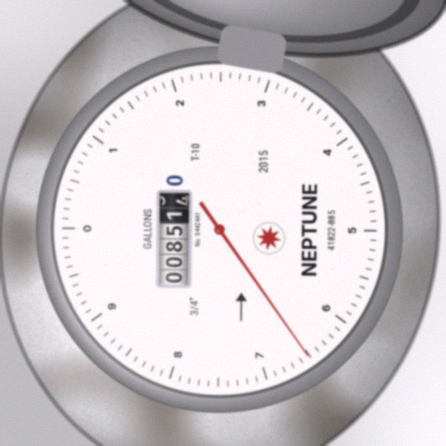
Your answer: 85136.5 gal
